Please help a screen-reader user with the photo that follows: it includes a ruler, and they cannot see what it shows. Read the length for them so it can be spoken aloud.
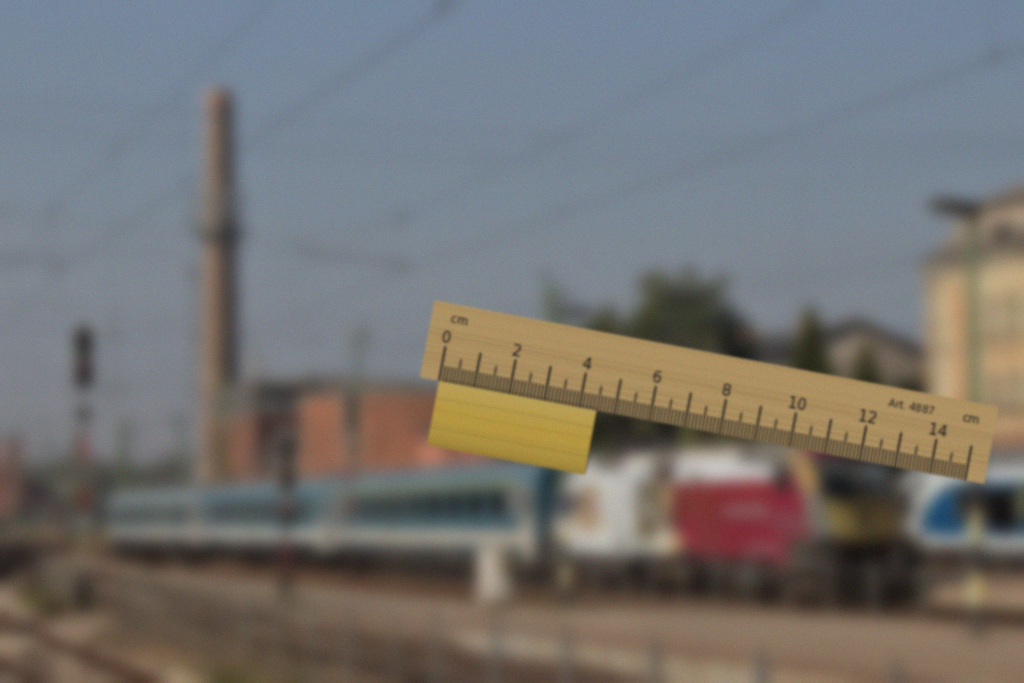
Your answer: 4.5 cm
